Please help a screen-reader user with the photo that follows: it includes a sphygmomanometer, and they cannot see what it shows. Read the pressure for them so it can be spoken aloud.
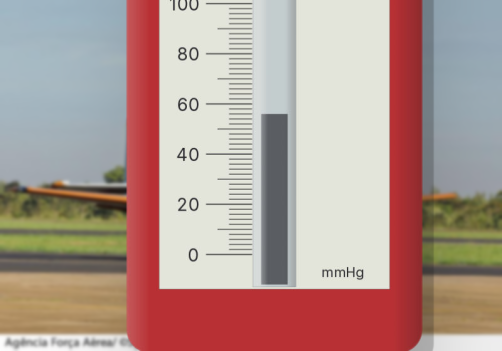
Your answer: 56 mmHg
